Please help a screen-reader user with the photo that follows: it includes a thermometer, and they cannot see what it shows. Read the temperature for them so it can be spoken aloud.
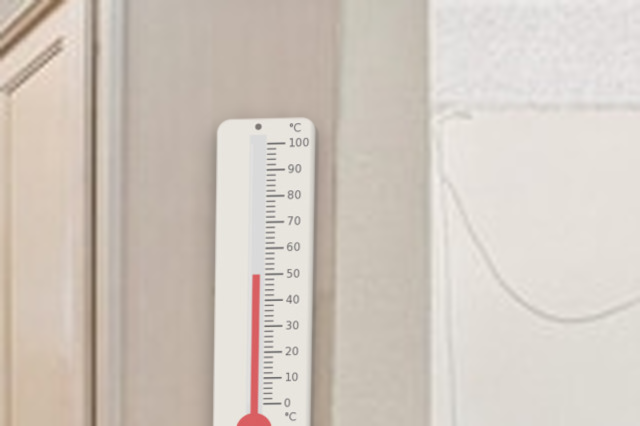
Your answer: 50 °C
